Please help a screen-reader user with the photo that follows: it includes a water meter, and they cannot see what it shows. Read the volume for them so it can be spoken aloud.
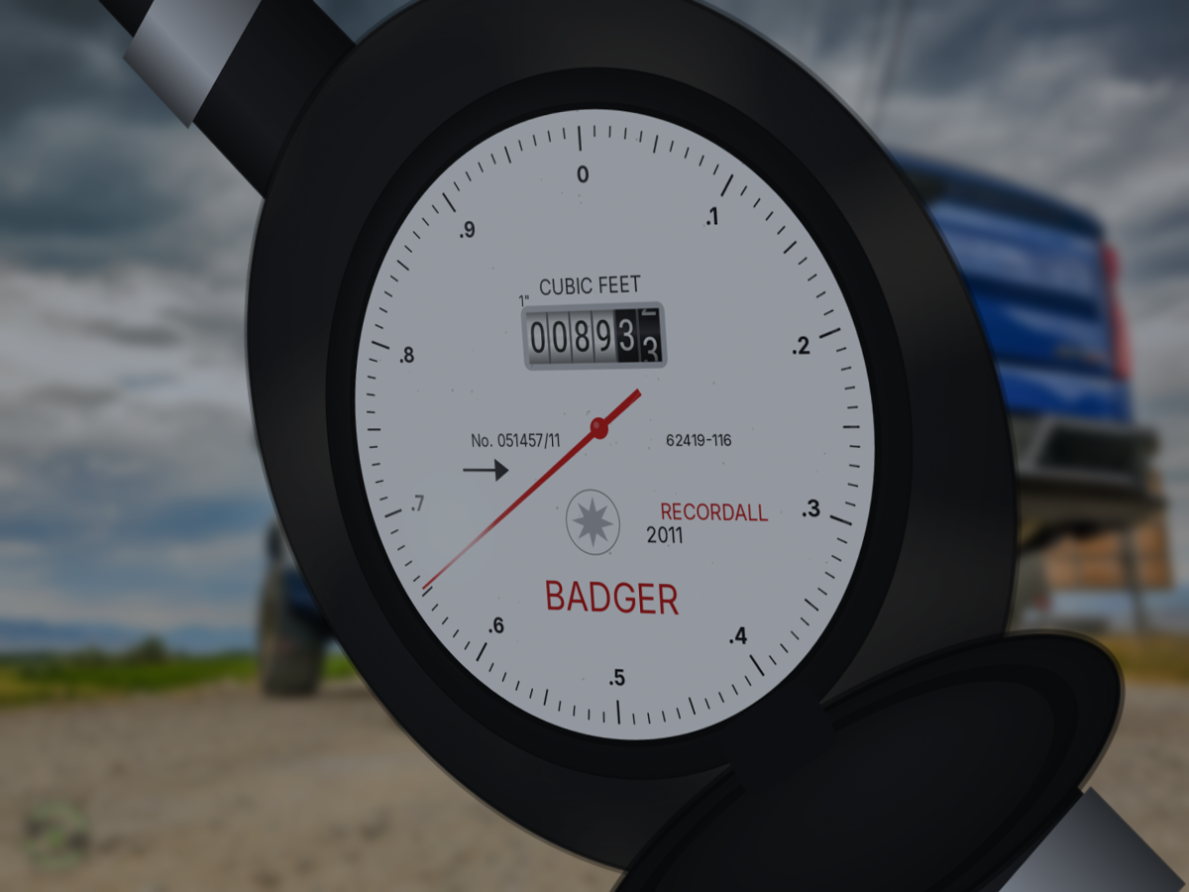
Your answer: 8932.65 ft³
